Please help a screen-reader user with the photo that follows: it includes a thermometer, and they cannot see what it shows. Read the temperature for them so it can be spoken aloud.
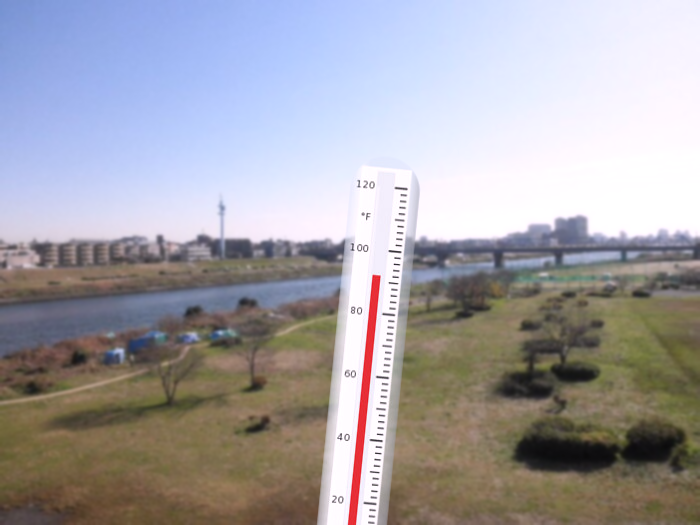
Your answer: 92 °F
